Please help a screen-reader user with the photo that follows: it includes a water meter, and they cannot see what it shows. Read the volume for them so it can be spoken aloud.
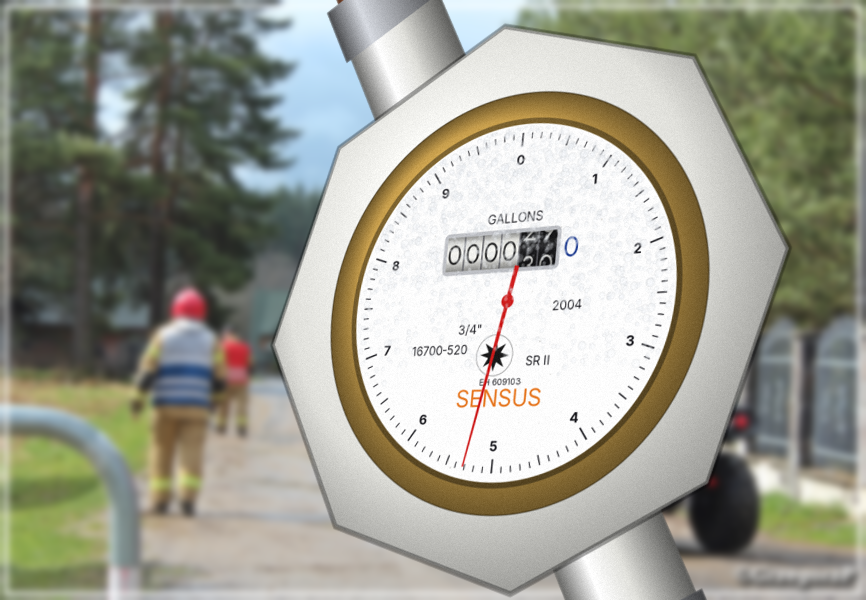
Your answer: 295.3 gal
